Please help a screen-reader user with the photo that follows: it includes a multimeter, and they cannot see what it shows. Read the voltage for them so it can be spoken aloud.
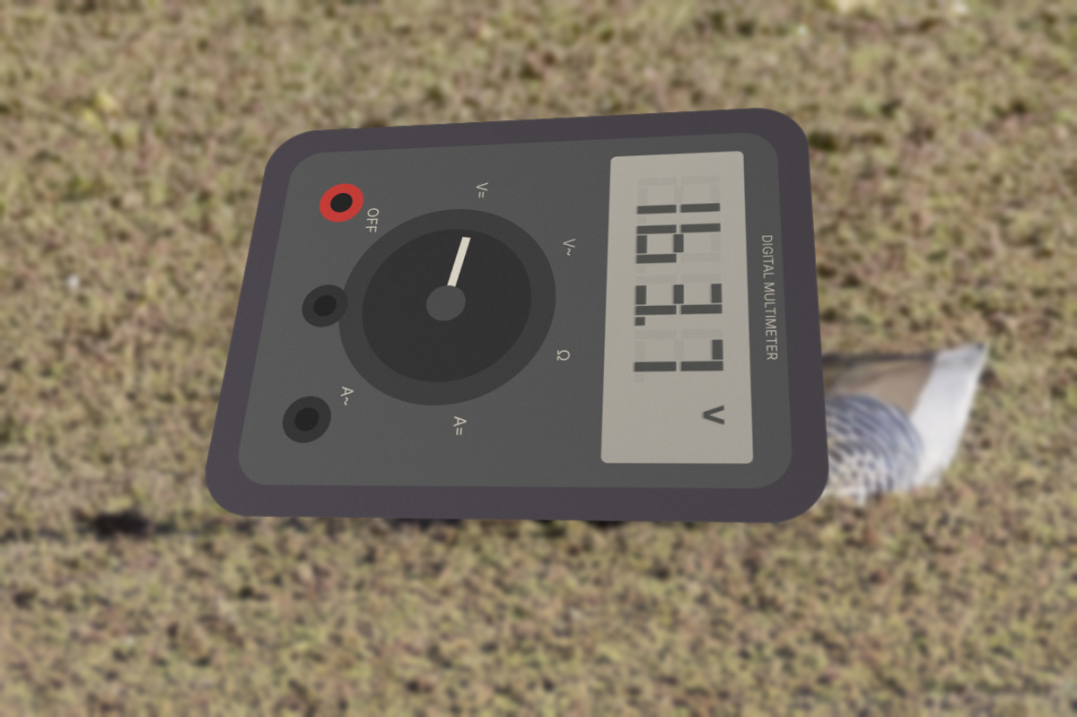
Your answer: 163.7 V
